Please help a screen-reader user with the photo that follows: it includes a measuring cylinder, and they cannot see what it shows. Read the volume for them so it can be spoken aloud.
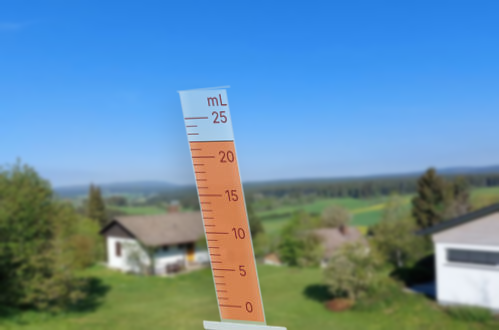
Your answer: 22 mL
